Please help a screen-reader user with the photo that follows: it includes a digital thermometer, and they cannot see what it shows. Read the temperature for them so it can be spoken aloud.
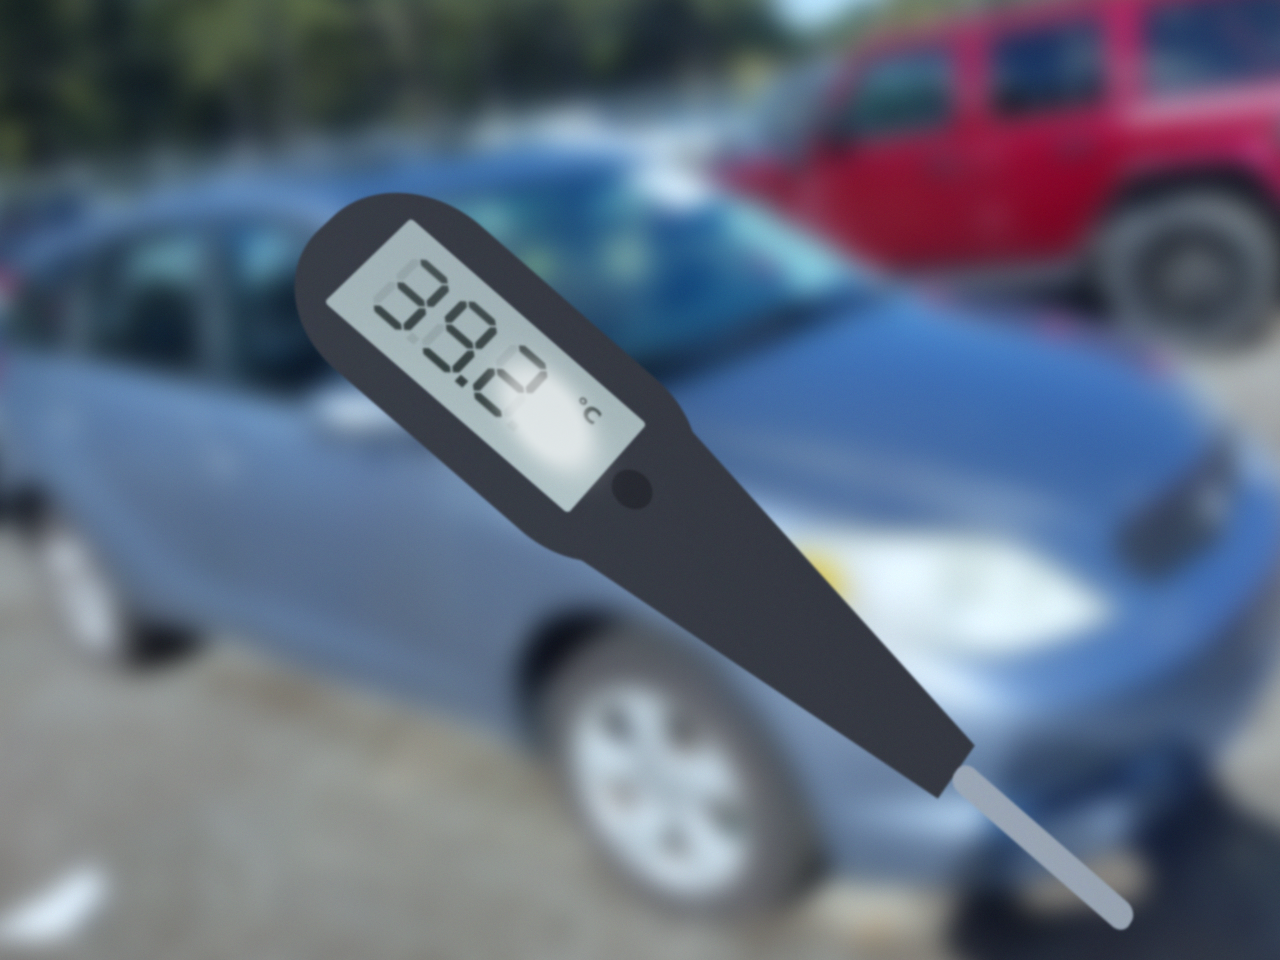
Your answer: 39.2 °C
